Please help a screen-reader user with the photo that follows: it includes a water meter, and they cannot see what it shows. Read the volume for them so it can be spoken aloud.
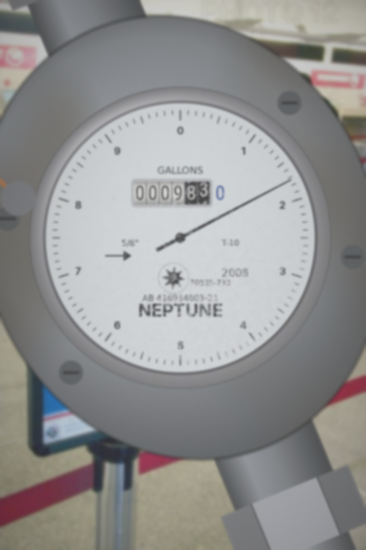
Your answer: 9831.7 gal
